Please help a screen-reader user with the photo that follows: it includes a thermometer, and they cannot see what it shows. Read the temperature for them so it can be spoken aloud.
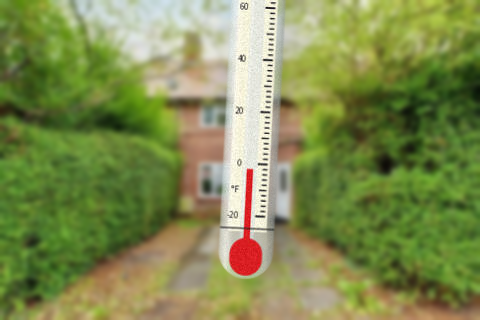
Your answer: -2 °F
